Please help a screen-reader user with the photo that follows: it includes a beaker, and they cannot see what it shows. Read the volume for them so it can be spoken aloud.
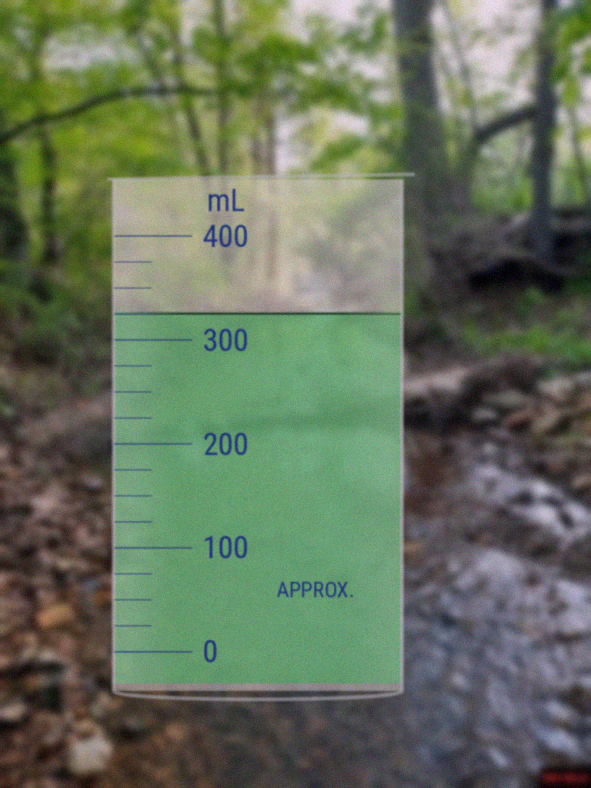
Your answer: 325 mL
